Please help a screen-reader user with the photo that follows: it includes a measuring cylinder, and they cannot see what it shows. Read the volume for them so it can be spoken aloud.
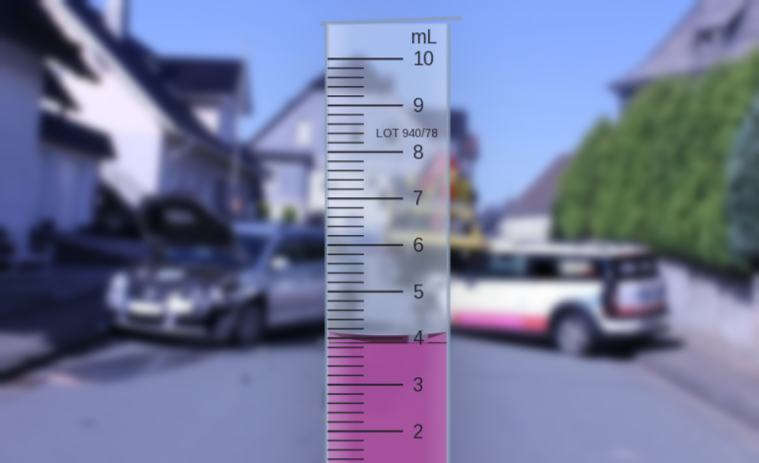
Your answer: 3.9 mL
